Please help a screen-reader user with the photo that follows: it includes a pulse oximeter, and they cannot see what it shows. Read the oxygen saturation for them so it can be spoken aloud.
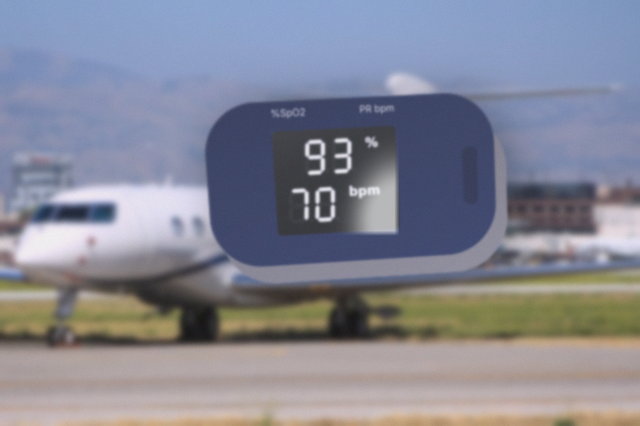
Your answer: 93 %
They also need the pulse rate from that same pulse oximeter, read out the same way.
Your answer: 70 bpm
